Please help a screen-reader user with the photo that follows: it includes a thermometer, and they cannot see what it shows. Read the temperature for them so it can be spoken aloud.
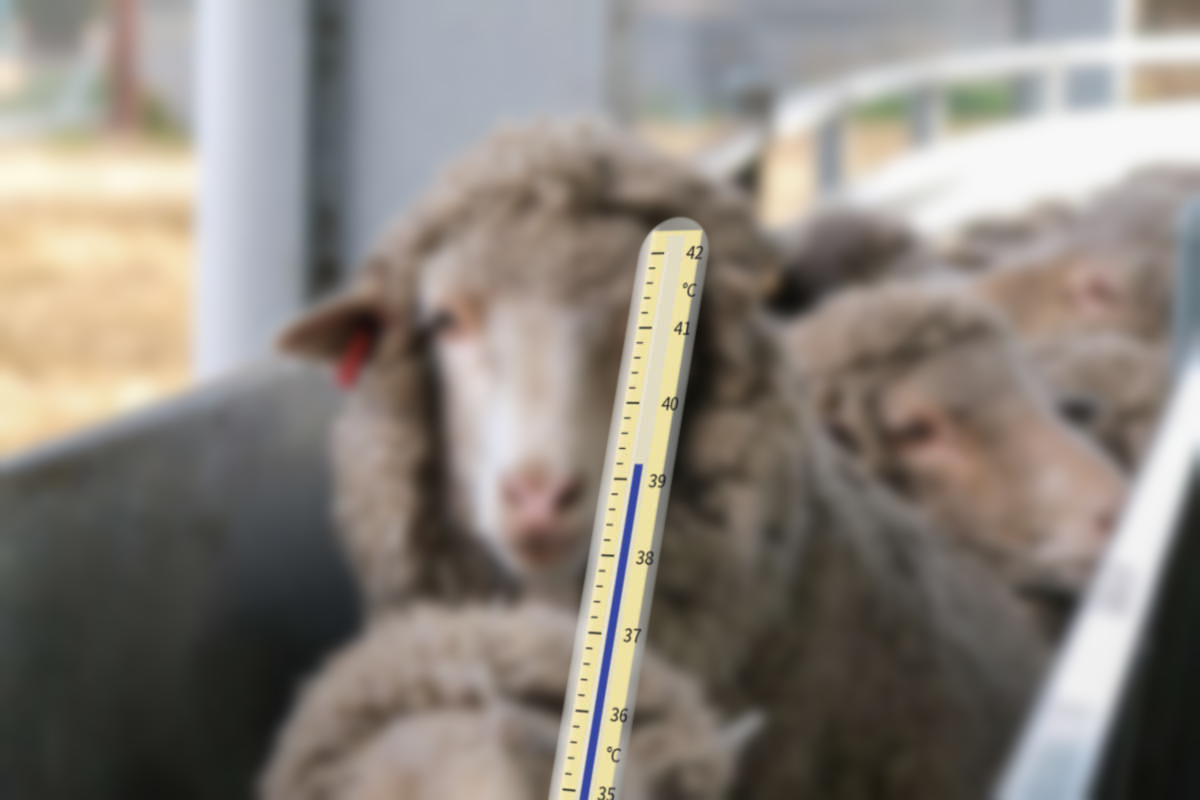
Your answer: 39.2 °C
